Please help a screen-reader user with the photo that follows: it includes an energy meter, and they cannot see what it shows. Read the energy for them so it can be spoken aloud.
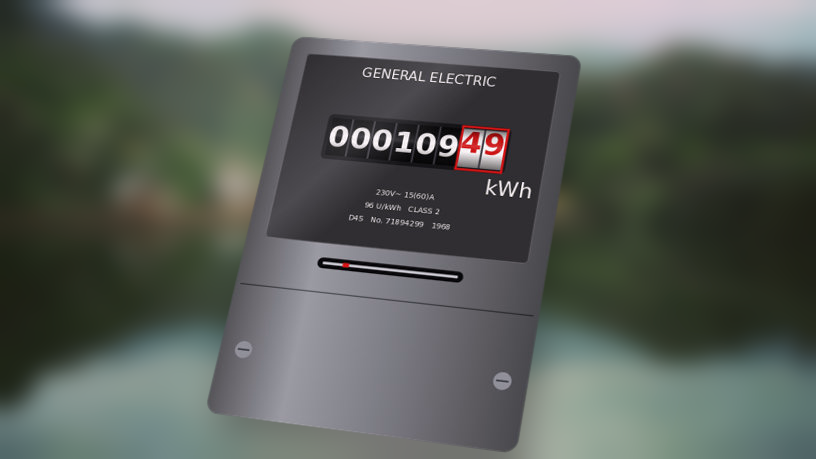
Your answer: 109.49 kWh
